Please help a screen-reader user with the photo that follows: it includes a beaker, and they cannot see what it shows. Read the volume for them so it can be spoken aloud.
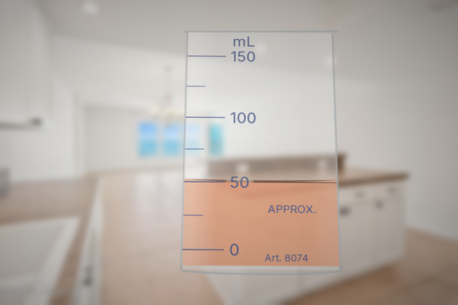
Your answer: 50 mL
